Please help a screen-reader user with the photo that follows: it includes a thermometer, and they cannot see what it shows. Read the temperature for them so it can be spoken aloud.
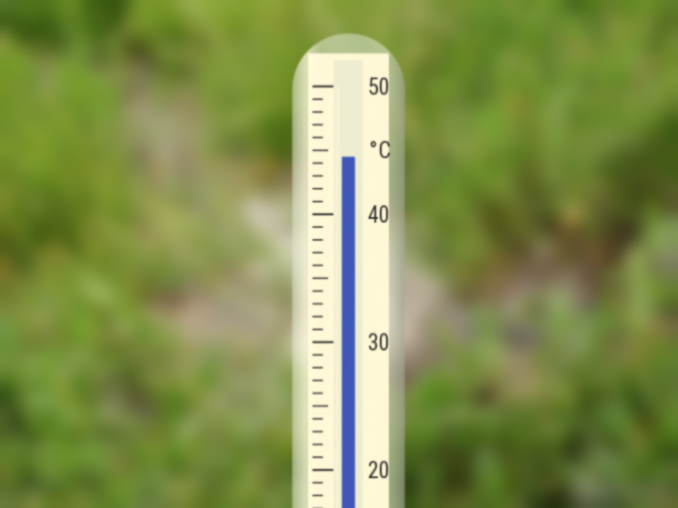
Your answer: 44.5 °C
